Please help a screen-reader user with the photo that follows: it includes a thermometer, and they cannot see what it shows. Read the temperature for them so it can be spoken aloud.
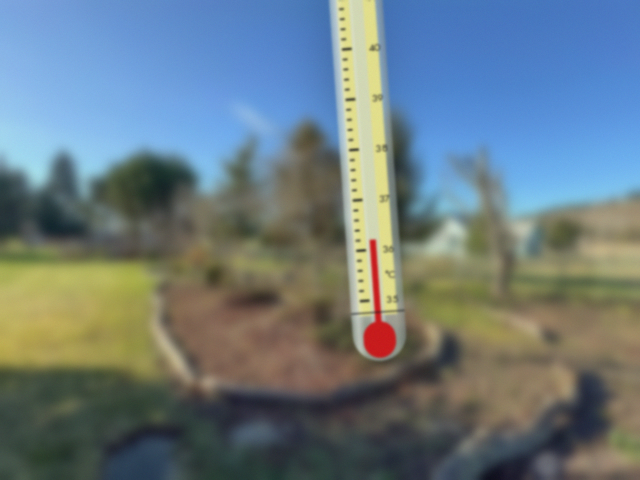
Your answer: 36.2 °C
